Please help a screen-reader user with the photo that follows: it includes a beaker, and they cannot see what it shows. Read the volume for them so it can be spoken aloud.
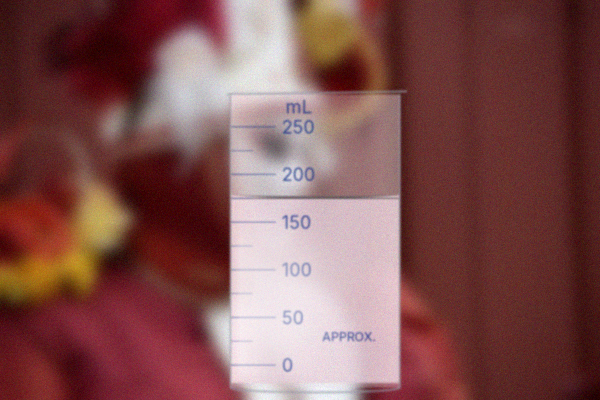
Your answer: 175 mL
